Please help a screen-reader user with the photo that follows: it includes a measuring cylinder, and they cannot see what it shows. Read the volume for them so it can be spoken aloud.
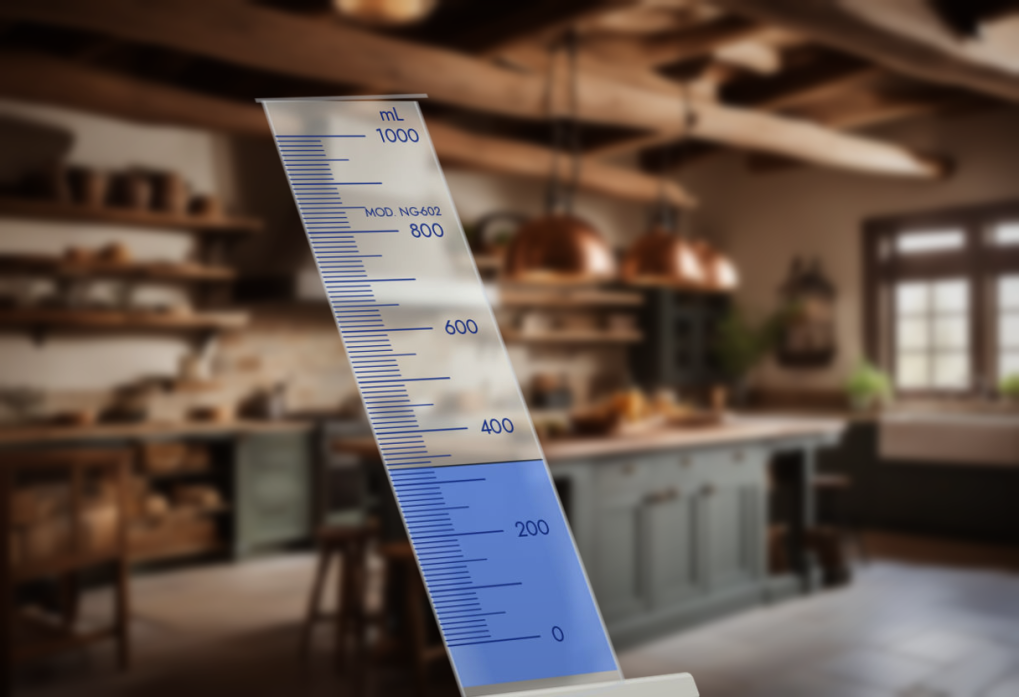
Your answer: 330 mL
